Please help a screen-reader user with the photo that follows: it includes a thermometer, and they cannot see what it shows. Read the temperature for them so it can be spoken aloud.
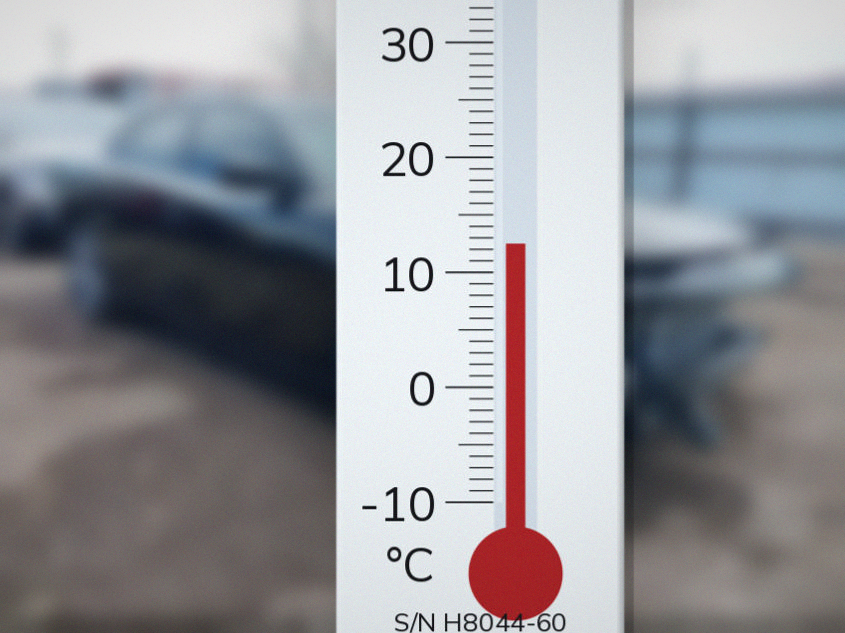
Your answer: 12.5 °C
